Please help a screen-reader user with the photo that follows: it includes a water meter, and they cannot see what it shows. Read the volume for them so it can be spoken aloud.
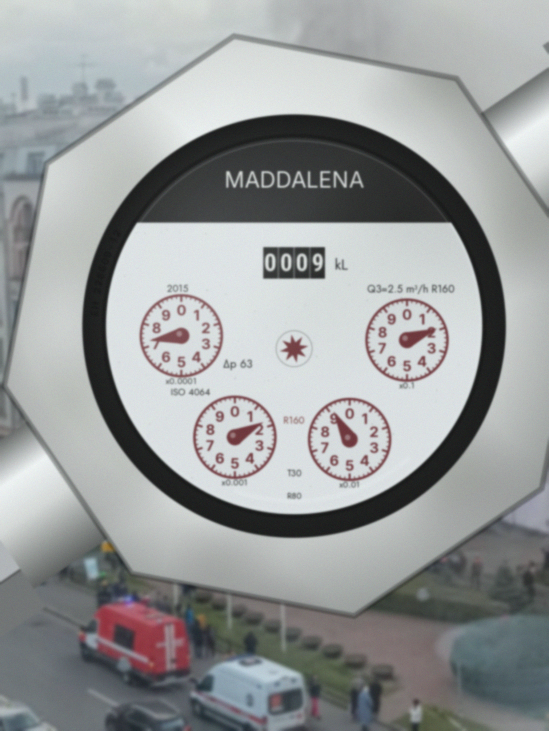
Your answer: 9.1917 kL
